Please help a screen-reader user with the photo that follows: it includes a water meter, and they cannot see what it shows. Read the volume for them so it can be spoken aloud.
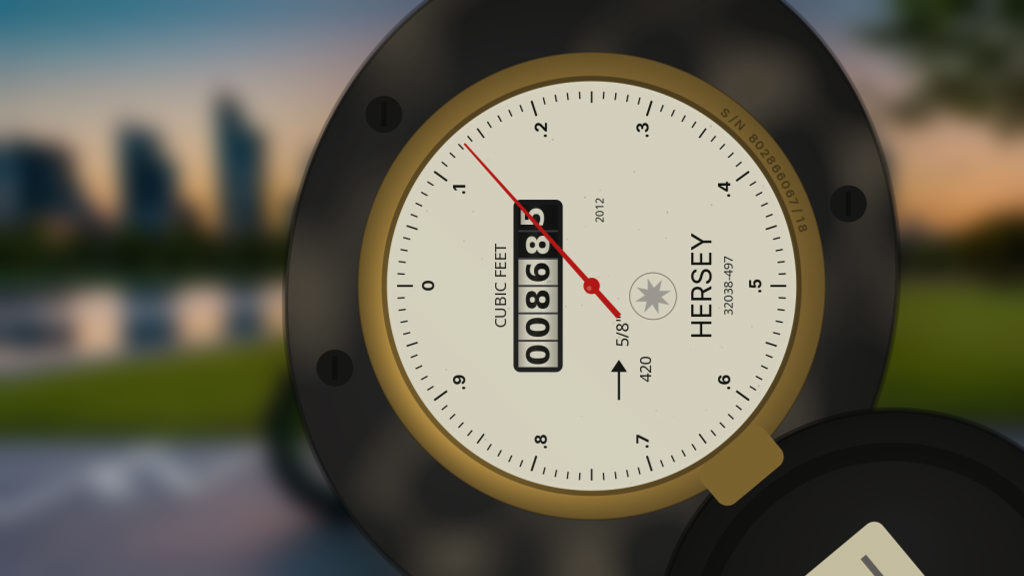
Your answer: 8685.13 ft³
